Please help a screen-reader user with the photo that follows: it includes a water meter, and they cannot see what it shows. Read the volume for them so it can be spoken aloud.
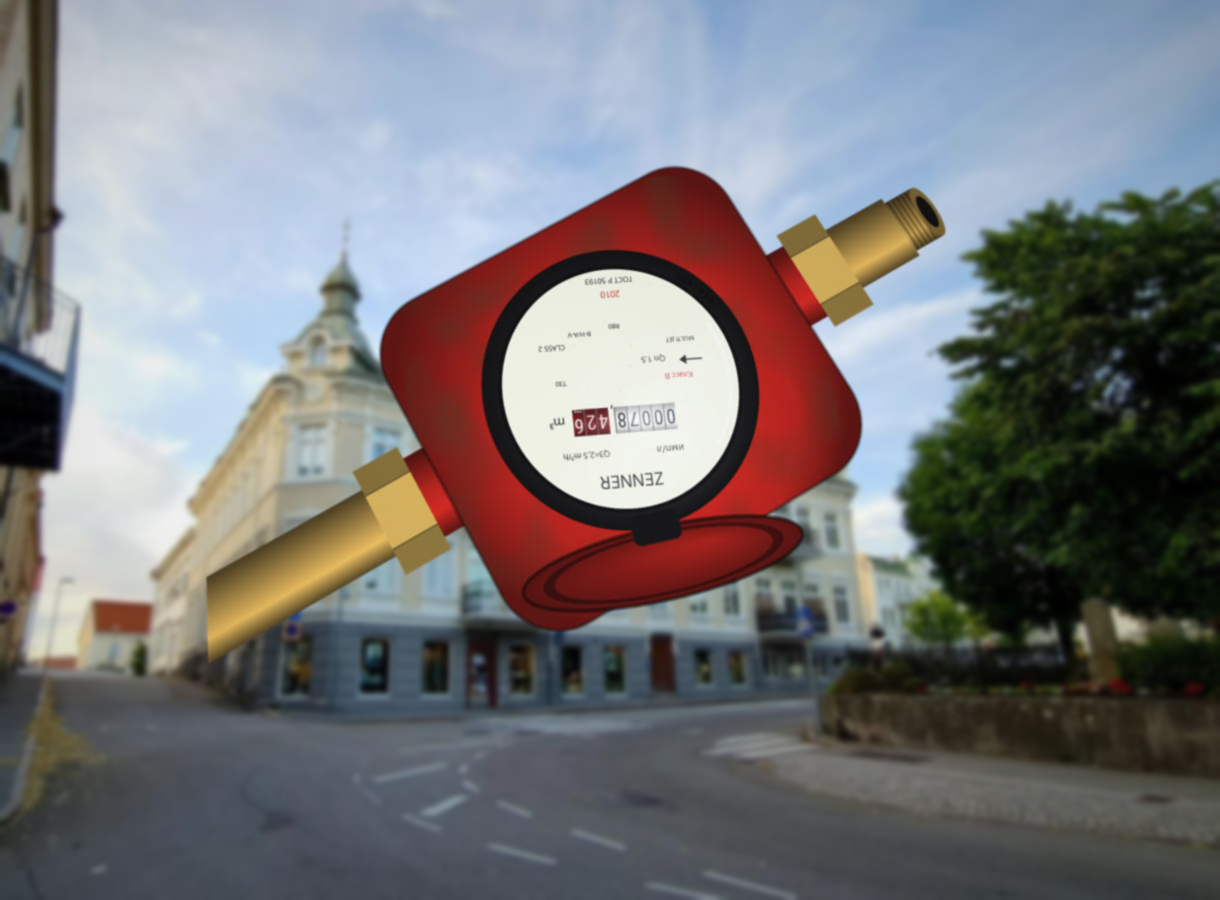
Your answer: 78.426 m³
